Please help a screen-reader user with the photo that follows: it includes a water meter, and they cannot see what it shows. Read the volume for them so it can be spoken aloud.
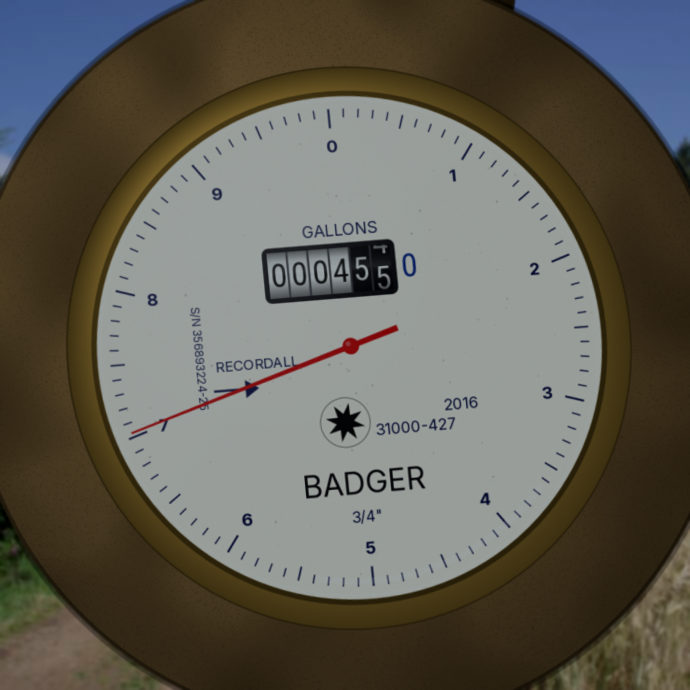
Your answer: 4547.0 gal
